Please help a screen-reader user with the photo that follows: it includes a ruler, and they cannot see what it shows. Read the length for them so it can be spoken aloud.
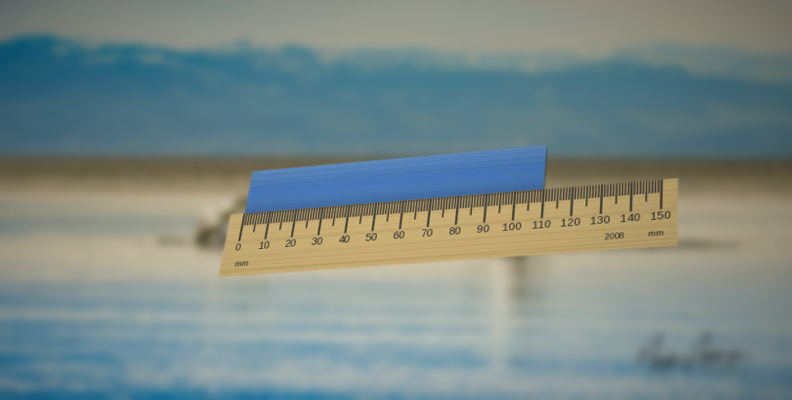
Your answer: 110 mm
